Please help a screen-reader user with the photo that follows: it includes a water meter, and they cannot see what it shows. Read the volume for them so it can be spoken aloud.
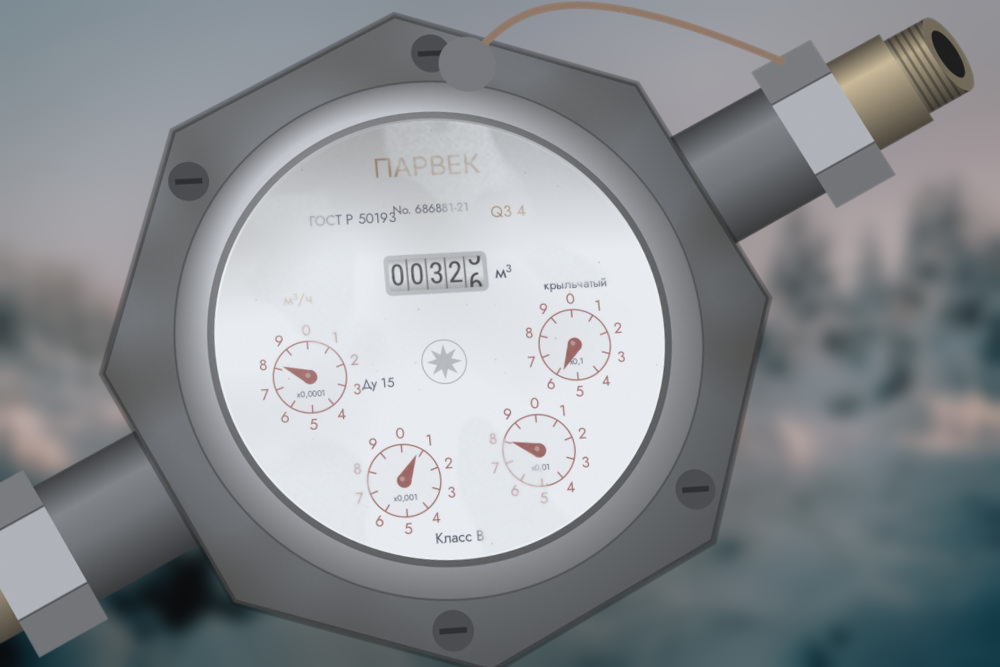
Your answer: 325.5808 m³
